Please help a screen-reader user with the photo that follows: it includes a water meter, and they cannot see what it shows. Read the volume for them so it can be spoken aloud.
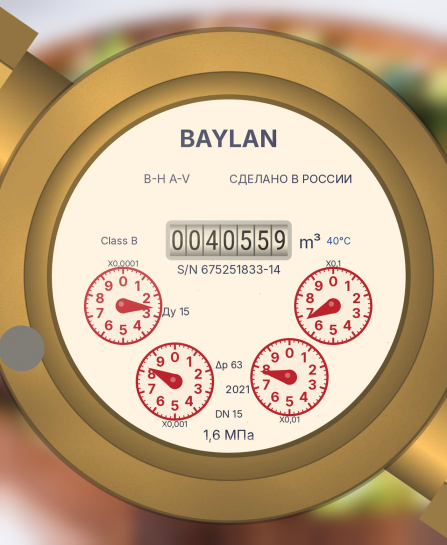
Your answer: 40559.6782 m³
